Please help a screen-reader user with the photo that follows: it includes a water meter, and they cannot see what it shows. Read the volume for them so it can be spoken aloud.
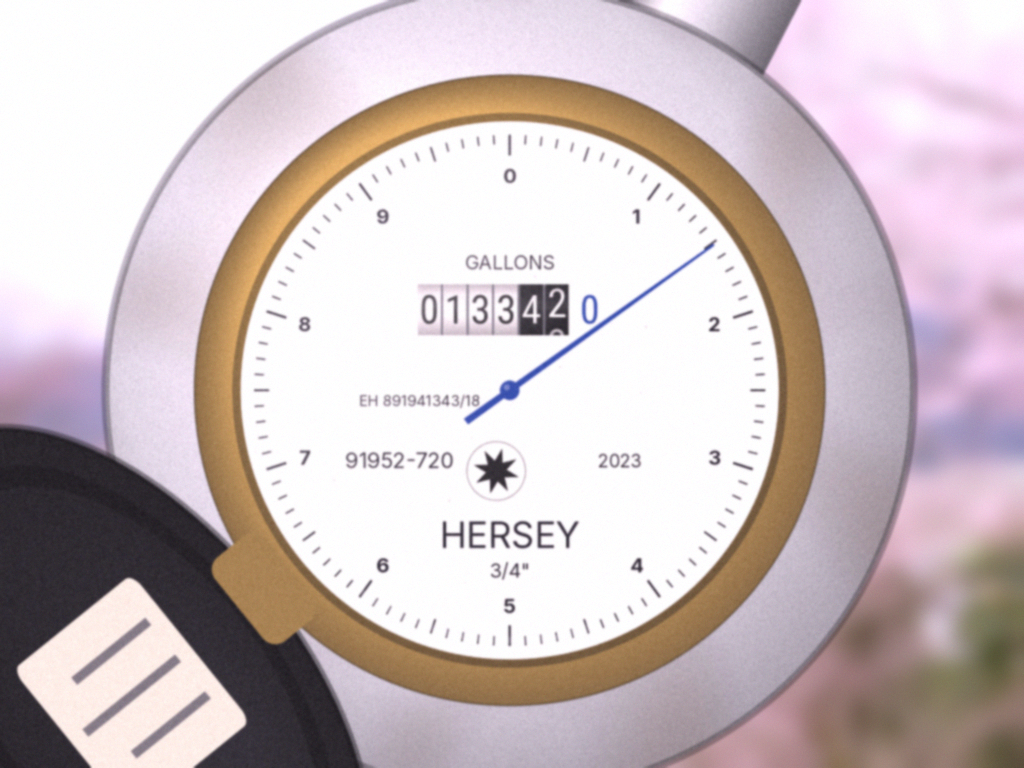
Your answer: 133421.5 gal
